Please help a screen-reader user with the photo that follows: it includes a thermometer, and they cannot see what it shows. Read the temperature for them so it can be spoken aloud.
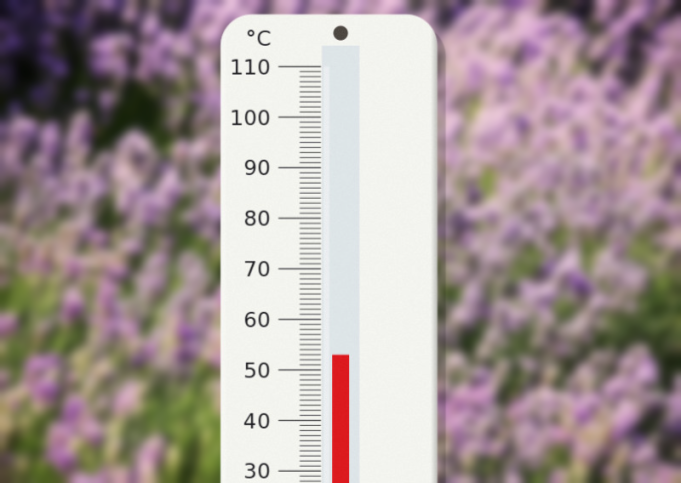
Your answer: 53 °C
